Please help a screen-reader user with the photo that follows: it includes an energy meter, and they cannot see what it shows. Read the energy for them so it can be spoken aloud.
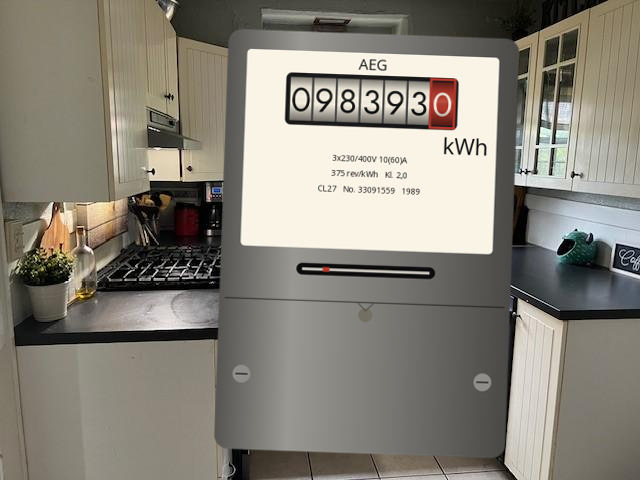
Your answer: 98393.0 kWh
